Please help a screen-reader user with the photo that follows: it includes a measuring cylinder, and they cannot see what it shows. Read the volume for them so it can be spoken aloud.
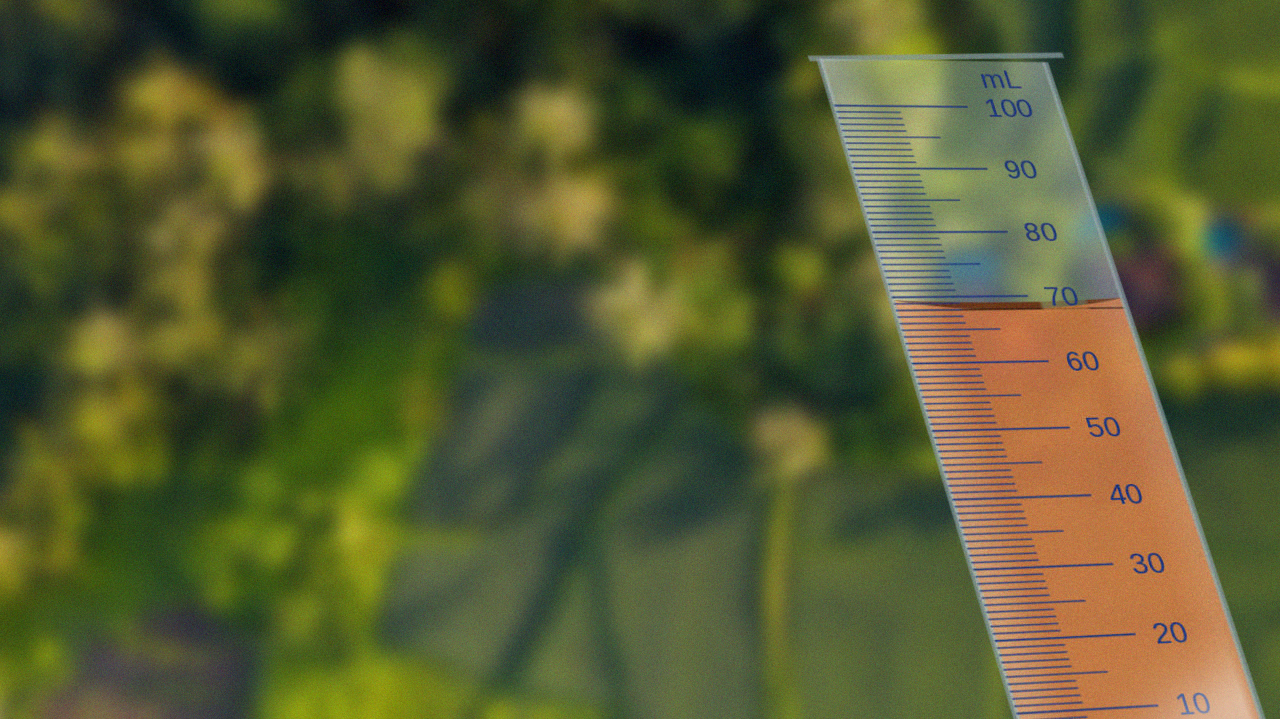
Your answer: 68 mL
